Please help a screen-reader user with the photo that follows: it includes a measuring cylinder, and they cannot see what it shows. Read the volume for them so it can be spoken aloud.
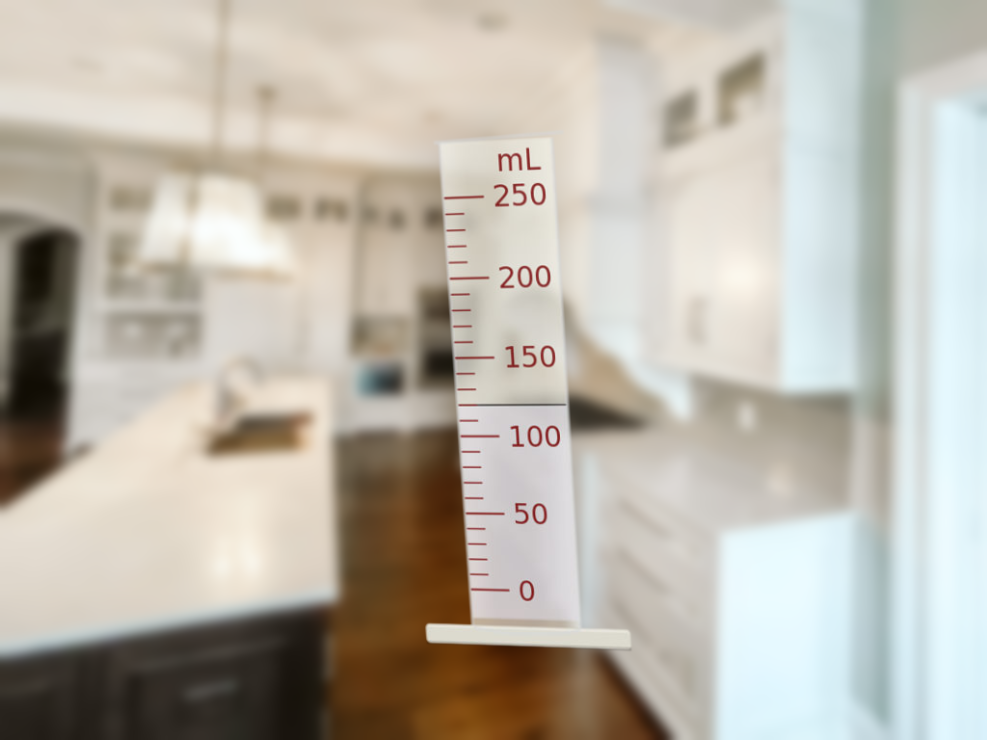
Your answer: 120 mL
